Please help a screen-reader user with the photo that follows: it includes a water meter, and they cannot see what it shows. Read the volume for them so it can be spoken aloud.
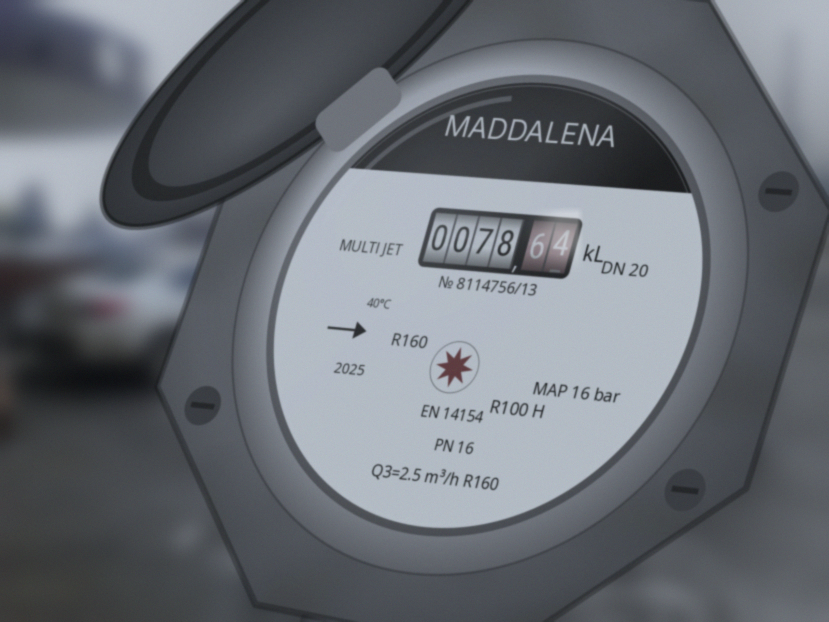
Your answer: 78.64 kL
